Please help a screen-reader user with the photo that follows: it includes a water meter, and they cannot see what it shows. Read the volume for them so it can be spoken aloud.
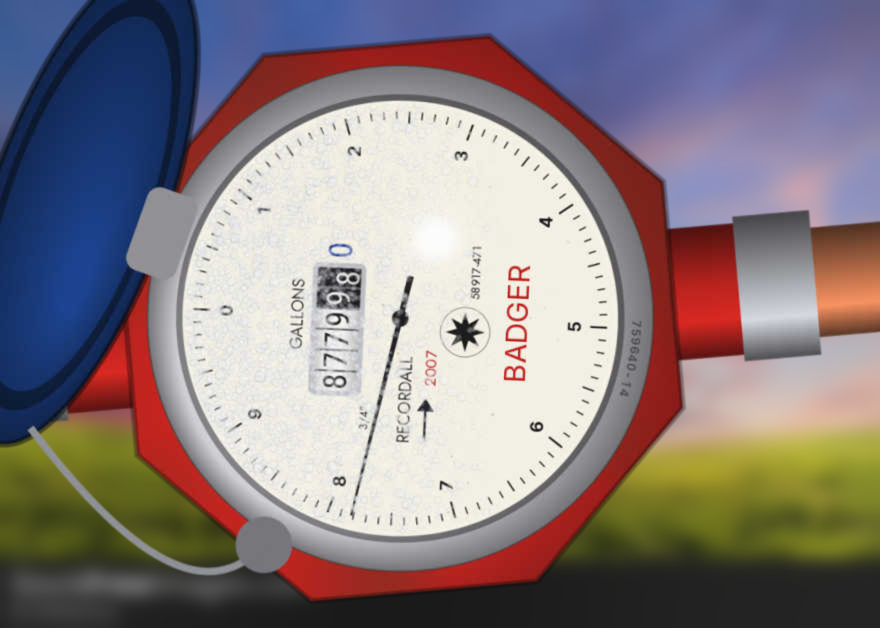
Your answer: 8779977.8 gal
